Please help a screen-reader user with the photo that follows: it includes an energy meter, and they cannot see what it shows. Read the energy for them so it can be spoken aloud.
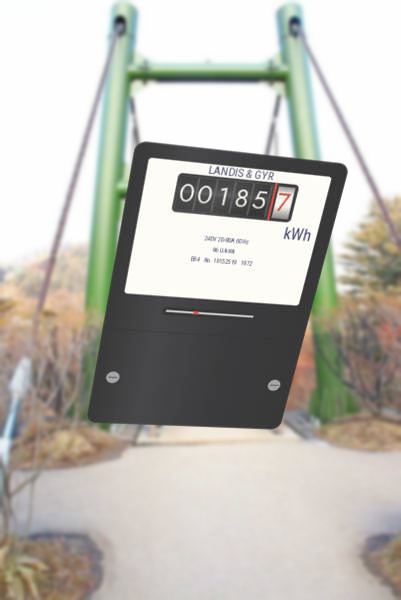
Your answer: 185.7 kWh
